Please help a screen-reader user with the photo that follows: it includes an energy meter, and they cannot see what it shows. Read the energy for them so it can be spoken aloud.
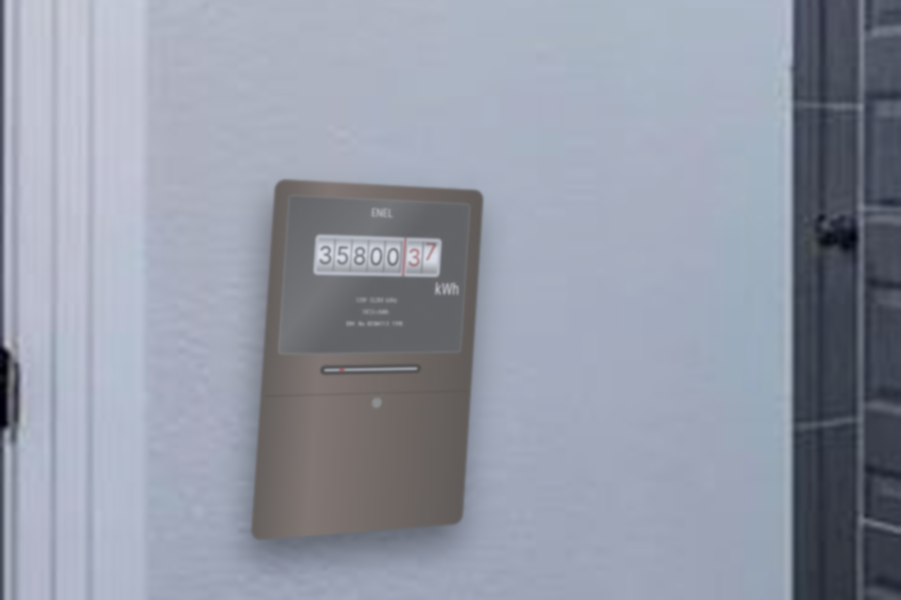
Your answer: 35800.37 kWh
